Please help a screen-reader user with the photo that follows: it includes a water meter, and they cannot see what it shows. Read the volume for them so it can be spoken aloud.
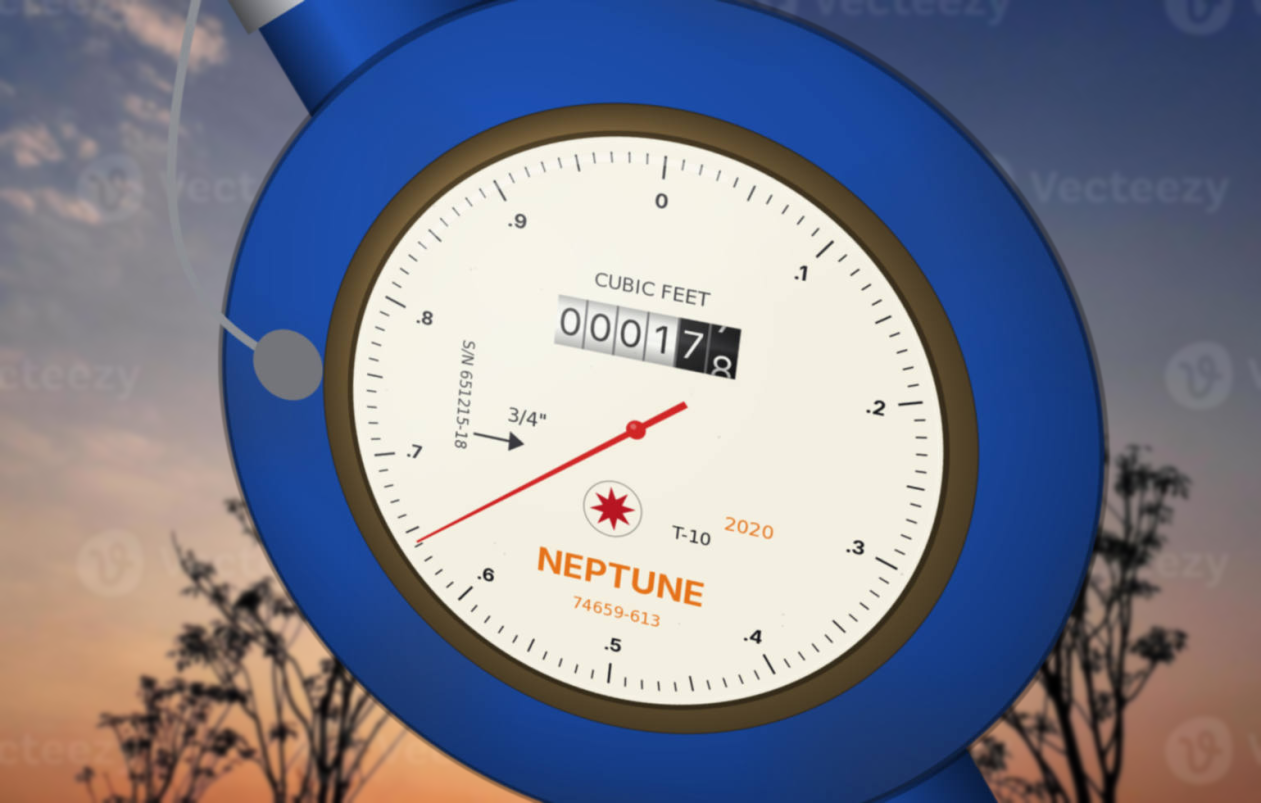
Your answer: 177.64 ft³
